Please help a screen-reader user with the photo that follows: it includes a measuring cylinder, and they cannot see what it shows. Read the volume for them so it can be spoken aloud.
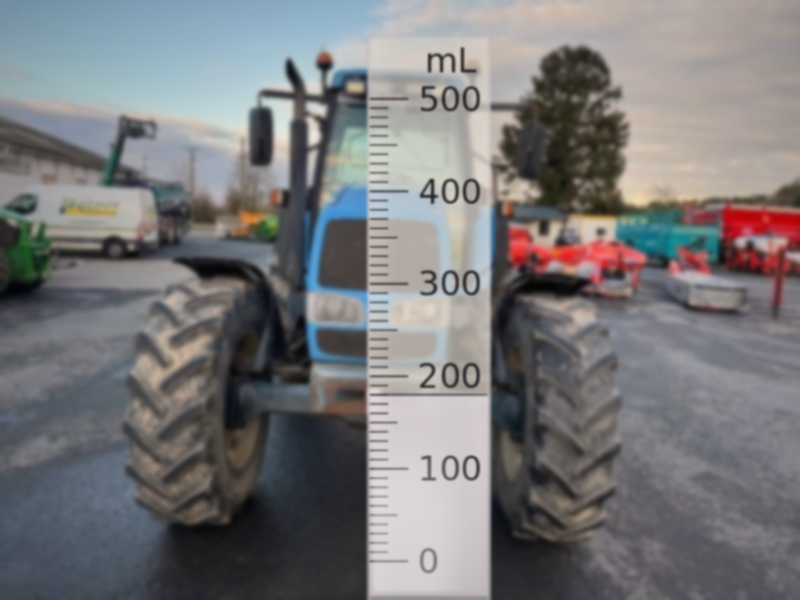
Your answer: 180 mL
